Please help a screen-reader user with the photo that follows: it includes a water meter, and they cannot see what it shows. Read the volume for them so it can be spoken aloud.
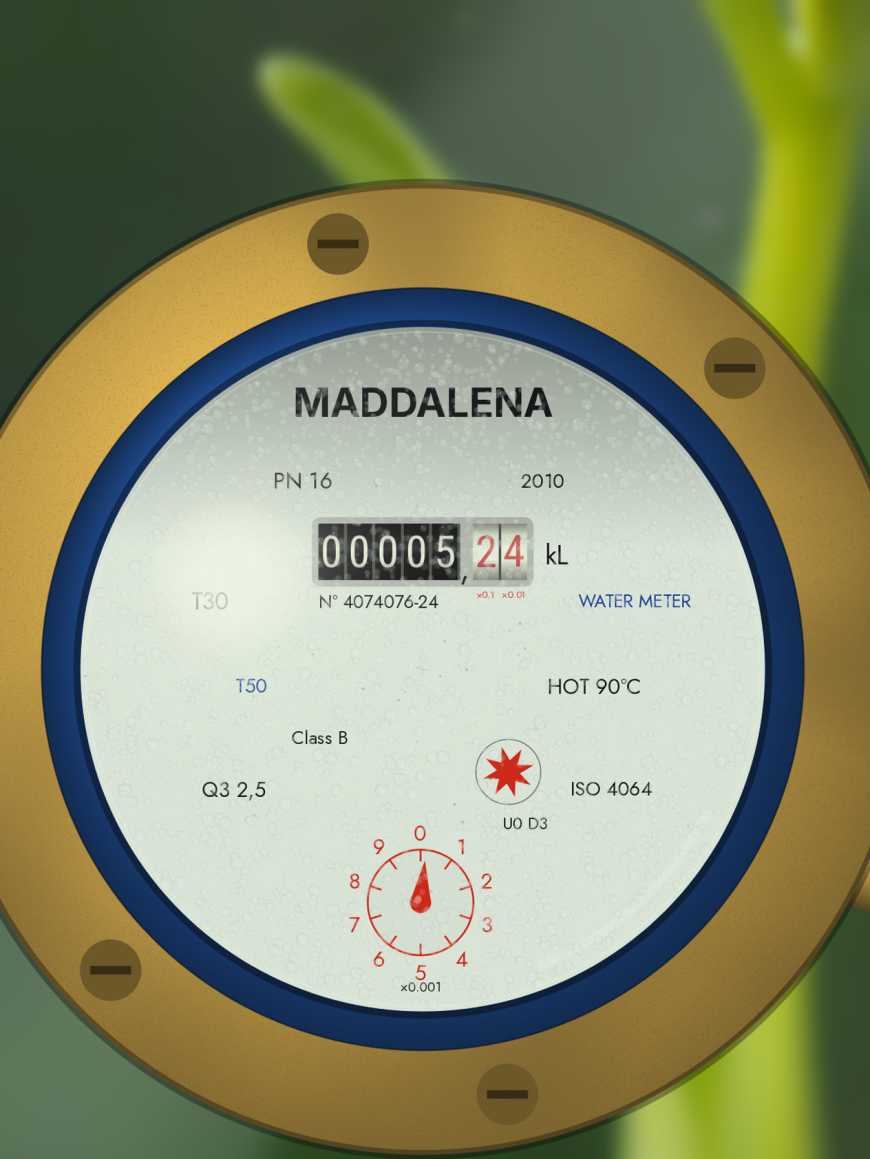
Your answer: 5.240 kL
